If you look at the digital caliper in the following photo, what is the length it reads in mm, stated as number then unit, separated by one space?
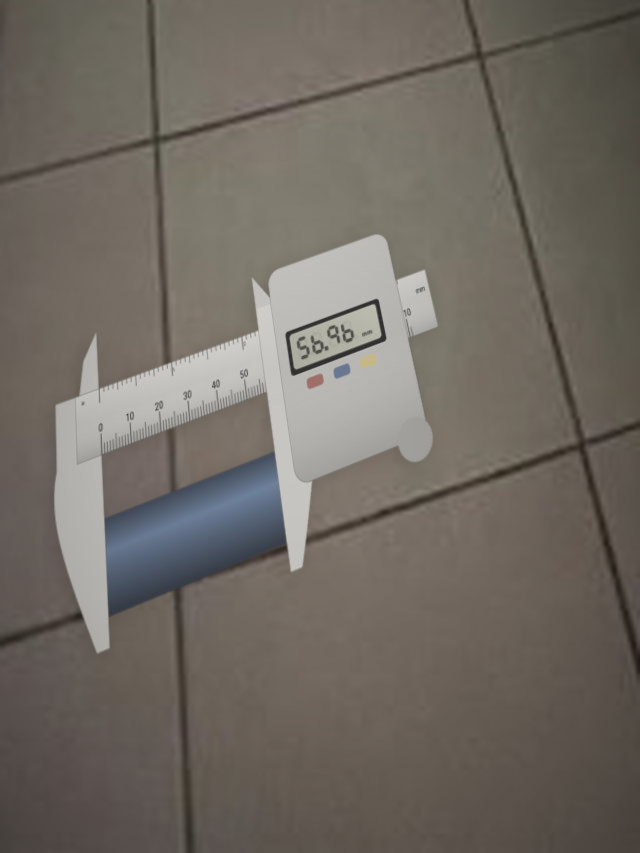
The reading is 56.96 mm
